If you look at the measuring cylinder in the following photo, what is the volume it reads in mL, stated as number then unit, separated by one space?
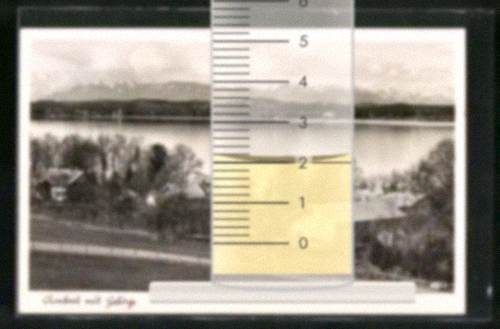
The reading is 2 mL
